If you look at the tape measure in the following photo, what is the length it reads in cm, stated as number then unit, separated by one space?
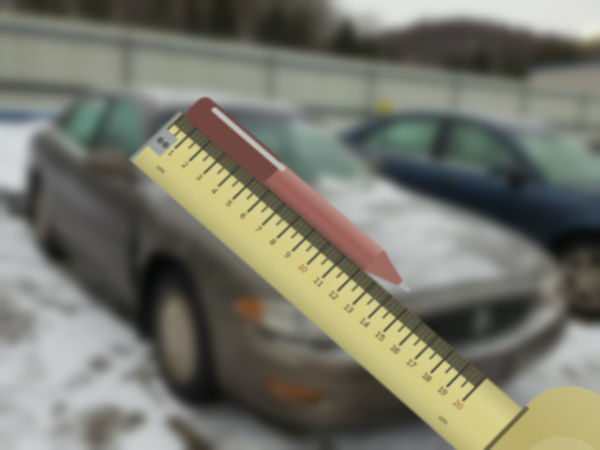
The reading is 14.5 cm
